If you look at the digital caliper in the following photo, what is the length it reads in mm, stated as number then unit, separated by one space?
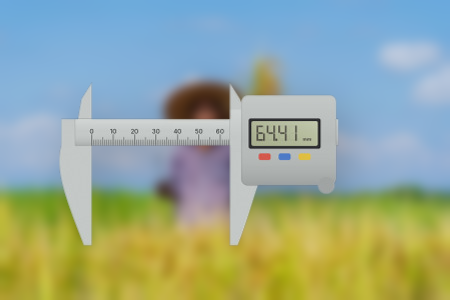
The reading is 64.41 mm
